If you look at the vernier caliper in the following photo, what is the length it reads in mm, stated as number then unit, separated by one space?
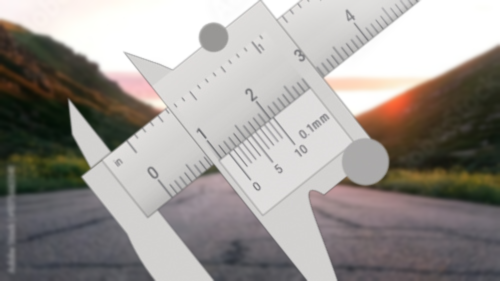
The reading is 11.5 mm
